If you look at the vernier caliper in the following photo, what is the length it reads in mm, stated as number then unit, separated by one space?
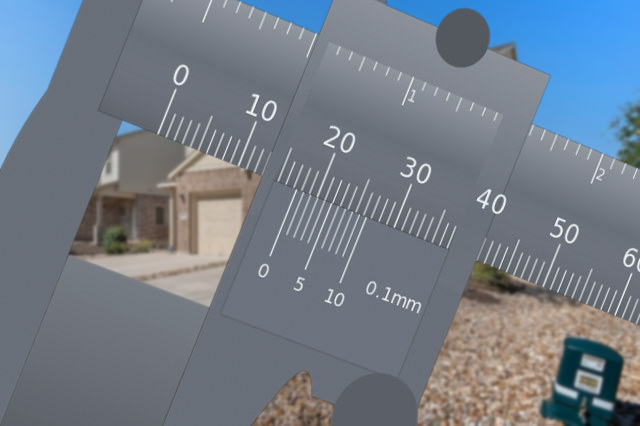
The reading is 17.4 mm
